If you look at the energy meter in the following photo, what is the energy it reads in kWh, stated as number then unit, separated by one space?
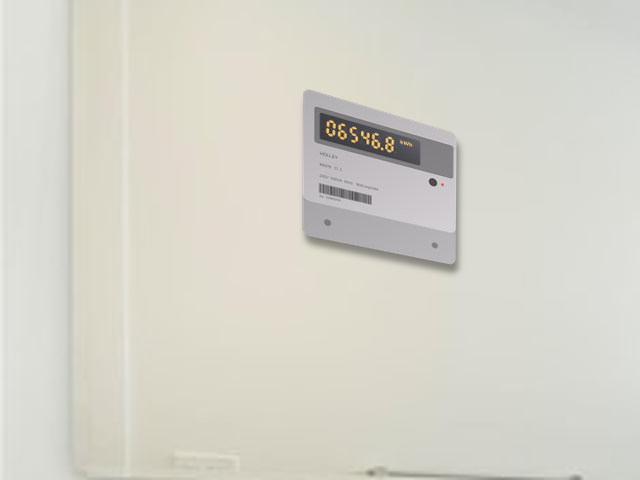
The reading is 6546.8 kWh
